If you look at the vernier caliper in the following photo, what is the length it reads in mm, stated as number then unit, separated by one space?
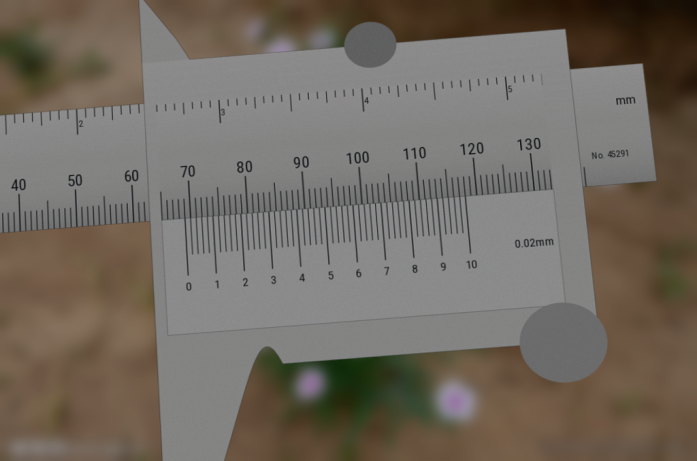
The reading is 69.0 mm
